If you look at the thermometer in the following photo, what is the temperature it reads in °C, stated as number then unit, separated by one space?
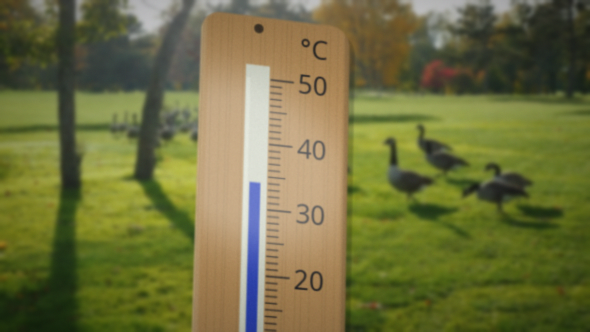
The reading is 34 °C
